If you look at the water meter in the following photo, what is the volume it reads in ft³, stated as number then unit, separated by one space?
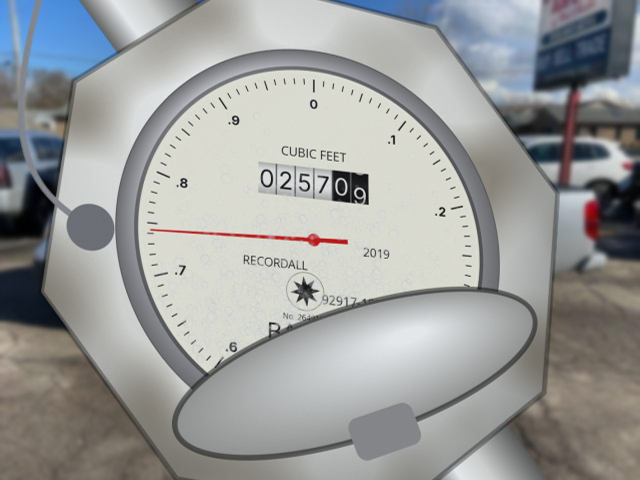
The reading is 25708.74 ft³
